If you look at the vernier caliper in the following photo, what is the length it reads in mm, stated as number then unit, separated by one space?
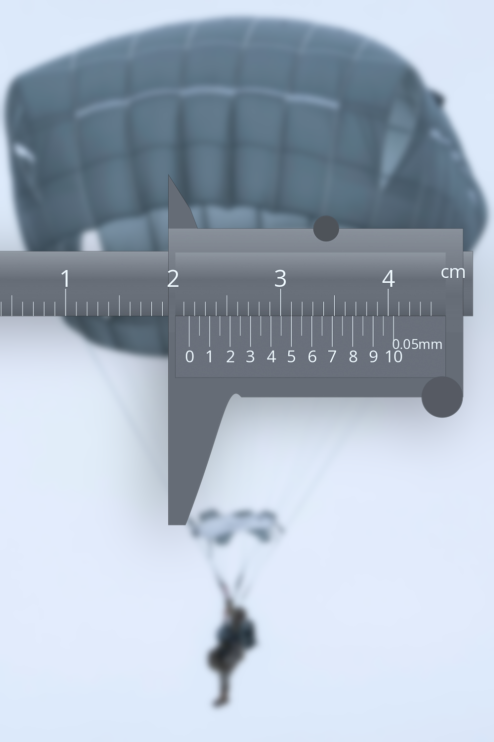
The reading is 21.5 mm
